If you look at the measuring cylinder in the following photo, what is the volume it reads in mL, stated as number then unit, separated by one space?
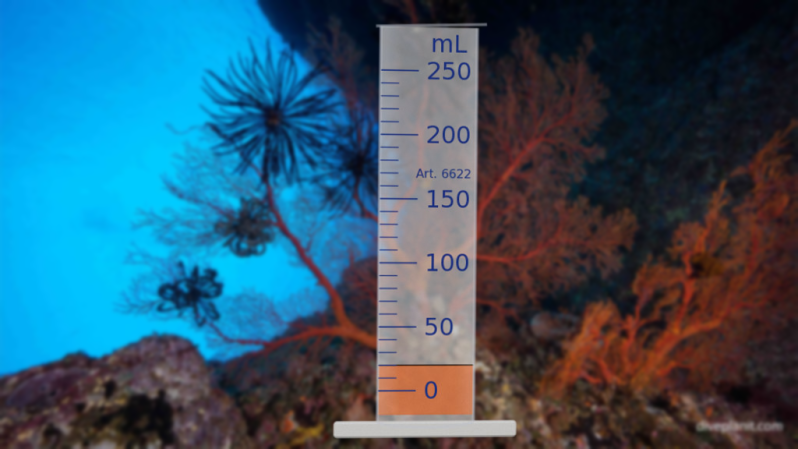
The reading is 20 mL
